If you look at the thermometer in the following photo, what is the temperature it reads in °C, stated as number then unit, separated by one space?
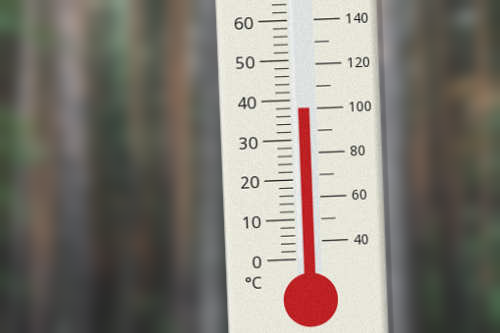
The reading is 38 °C
